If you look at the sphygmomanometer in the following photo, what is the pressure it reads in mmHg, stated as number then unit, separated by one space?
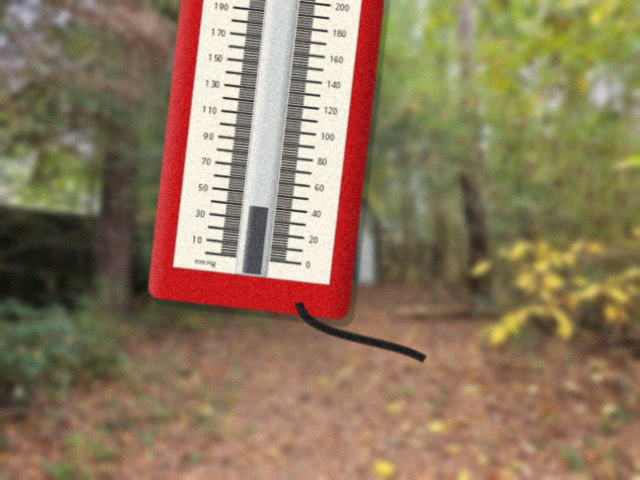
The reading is 40 mmHg
